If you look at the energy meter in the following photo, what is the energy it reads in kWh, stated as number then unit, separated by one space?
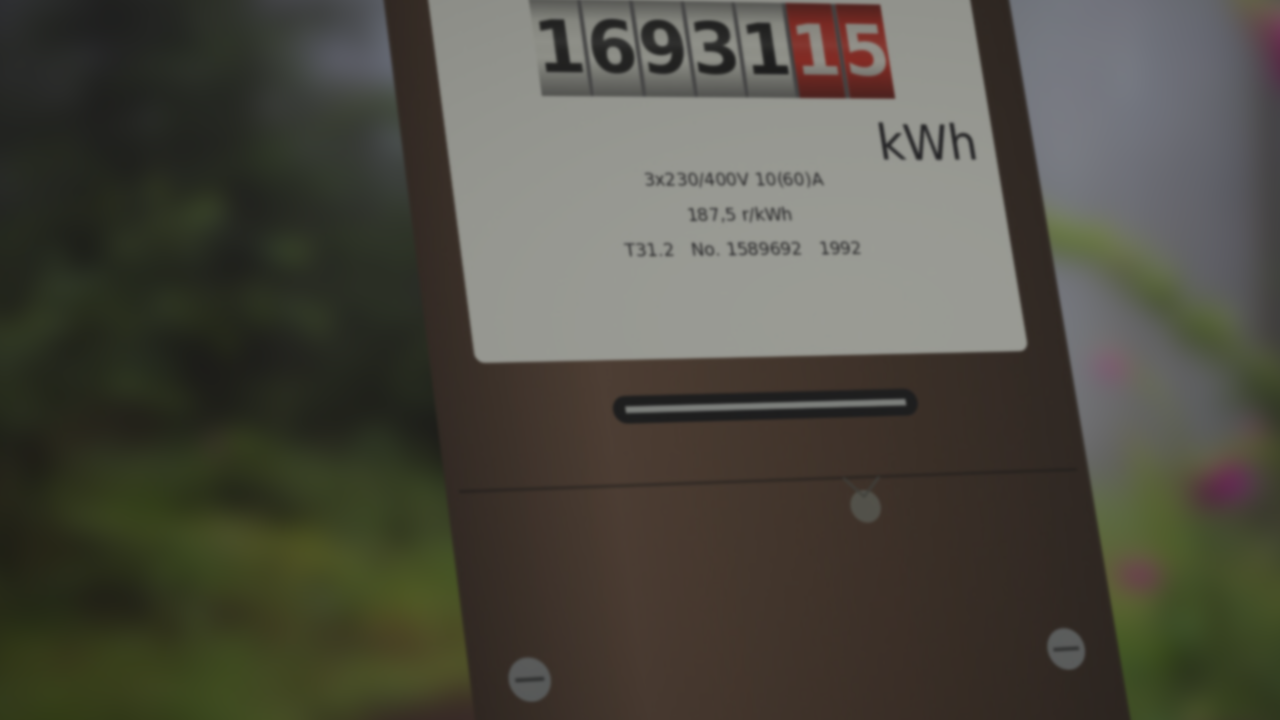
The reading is 16931.15 kWh
